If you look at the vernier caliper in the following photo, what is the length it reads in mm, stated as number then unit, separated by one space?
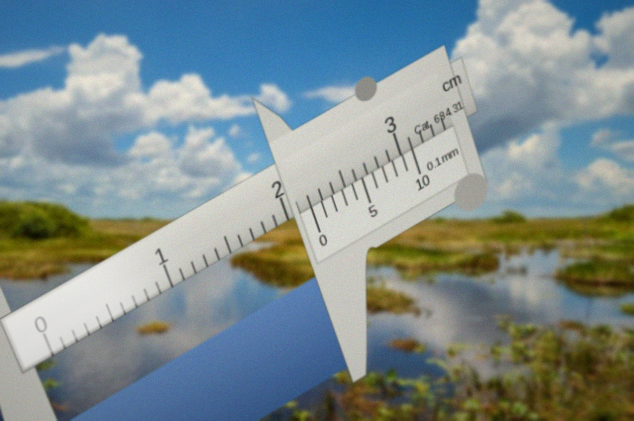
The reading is 22.0 mm
